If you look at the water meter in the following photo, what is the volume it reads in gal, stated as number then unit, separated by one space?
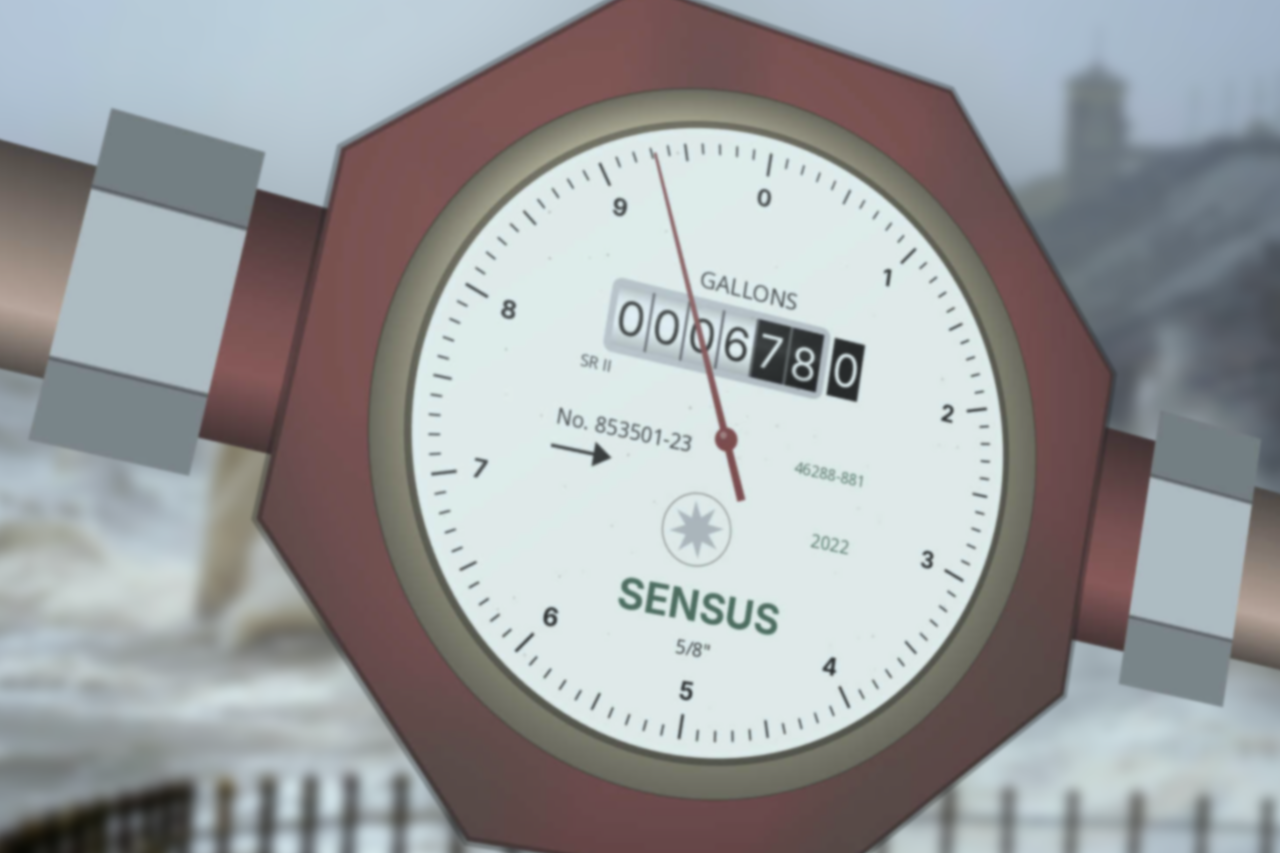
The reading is 6779.3 gal
